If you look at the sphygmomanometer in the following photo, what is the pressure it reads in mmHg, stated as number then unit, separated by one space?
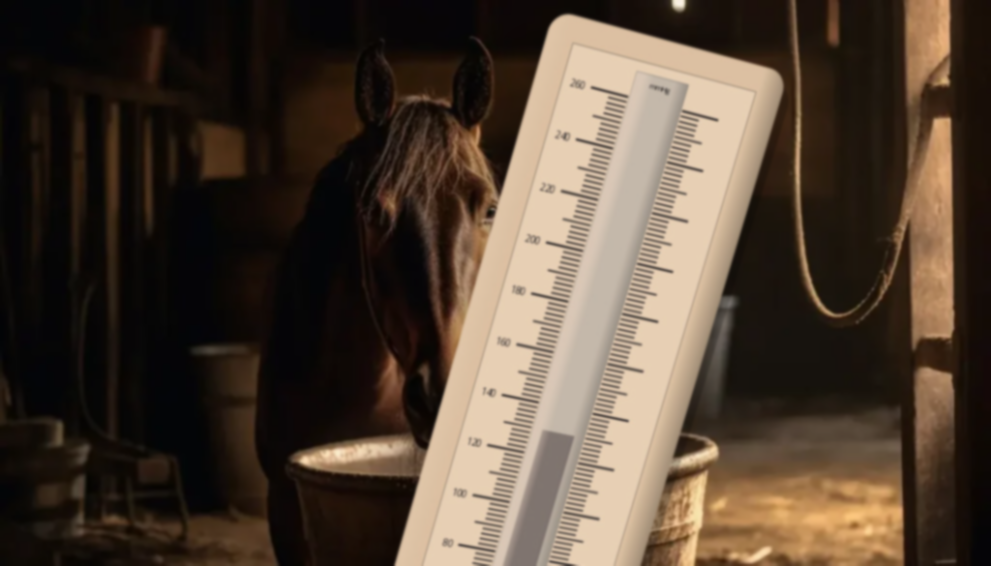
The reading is 130 mmHg
